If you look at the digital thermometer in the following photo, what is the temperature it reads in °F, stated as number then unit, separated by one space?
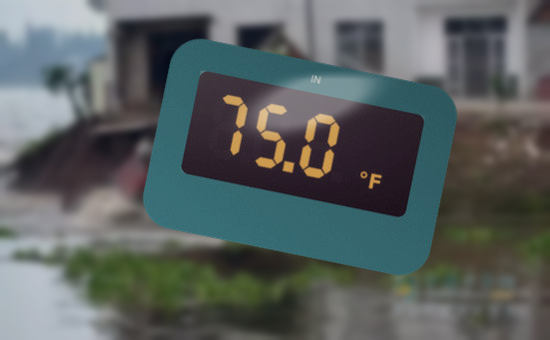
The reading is 75.0 °F
